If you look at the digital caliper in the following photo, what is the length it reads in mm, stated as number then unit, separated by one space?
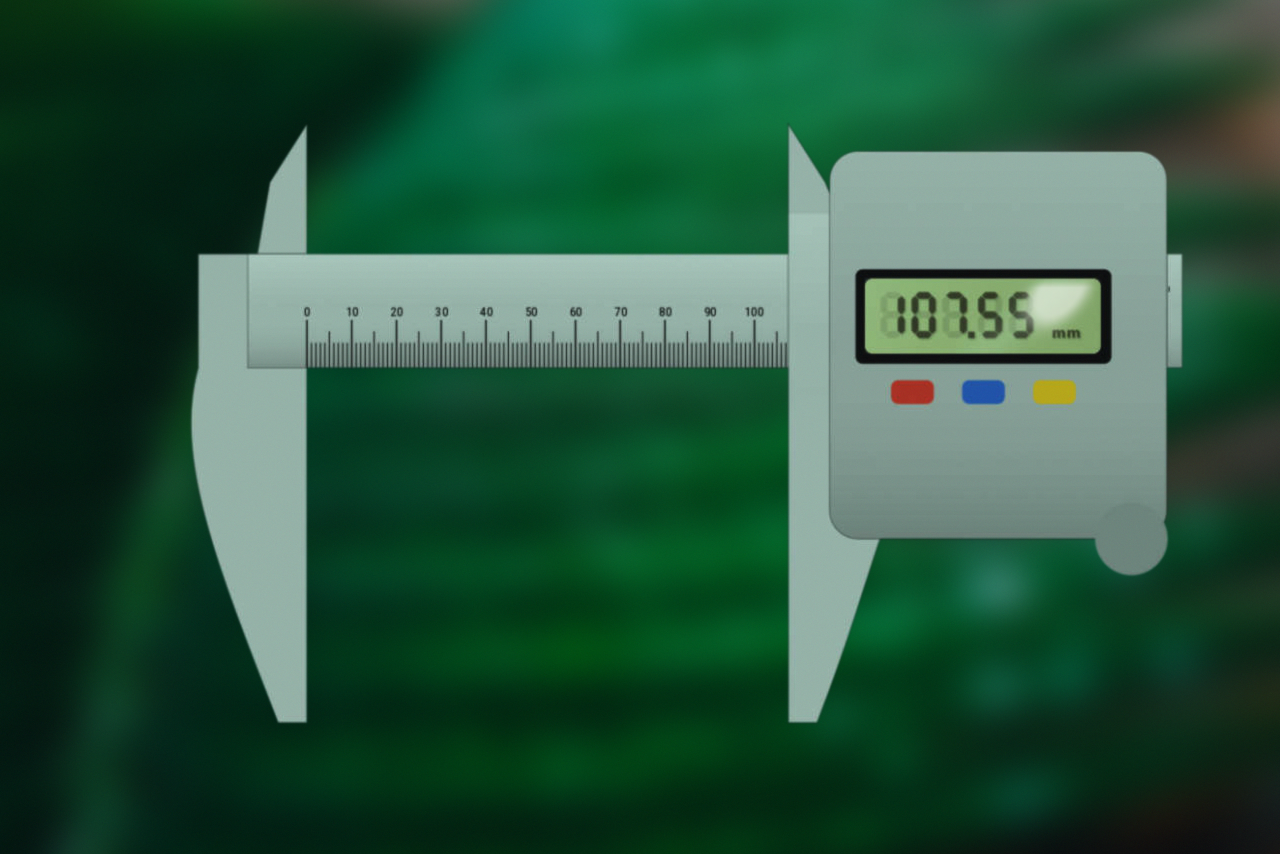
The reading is 107.55 mm
